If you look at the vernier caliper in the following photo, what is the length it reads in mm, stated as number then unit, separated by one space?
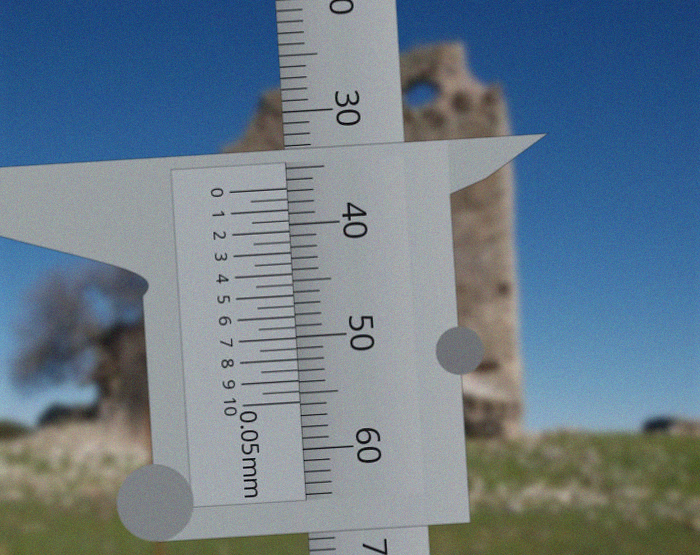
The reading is 36.8 mm
